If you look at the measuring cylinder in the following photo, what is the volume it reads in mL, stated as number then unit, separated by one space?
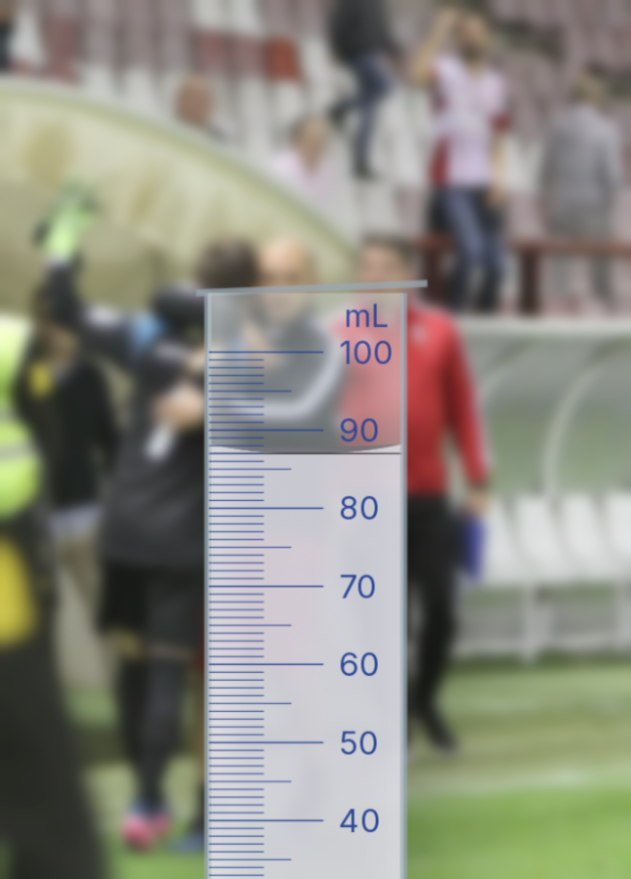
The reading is 87 mL
